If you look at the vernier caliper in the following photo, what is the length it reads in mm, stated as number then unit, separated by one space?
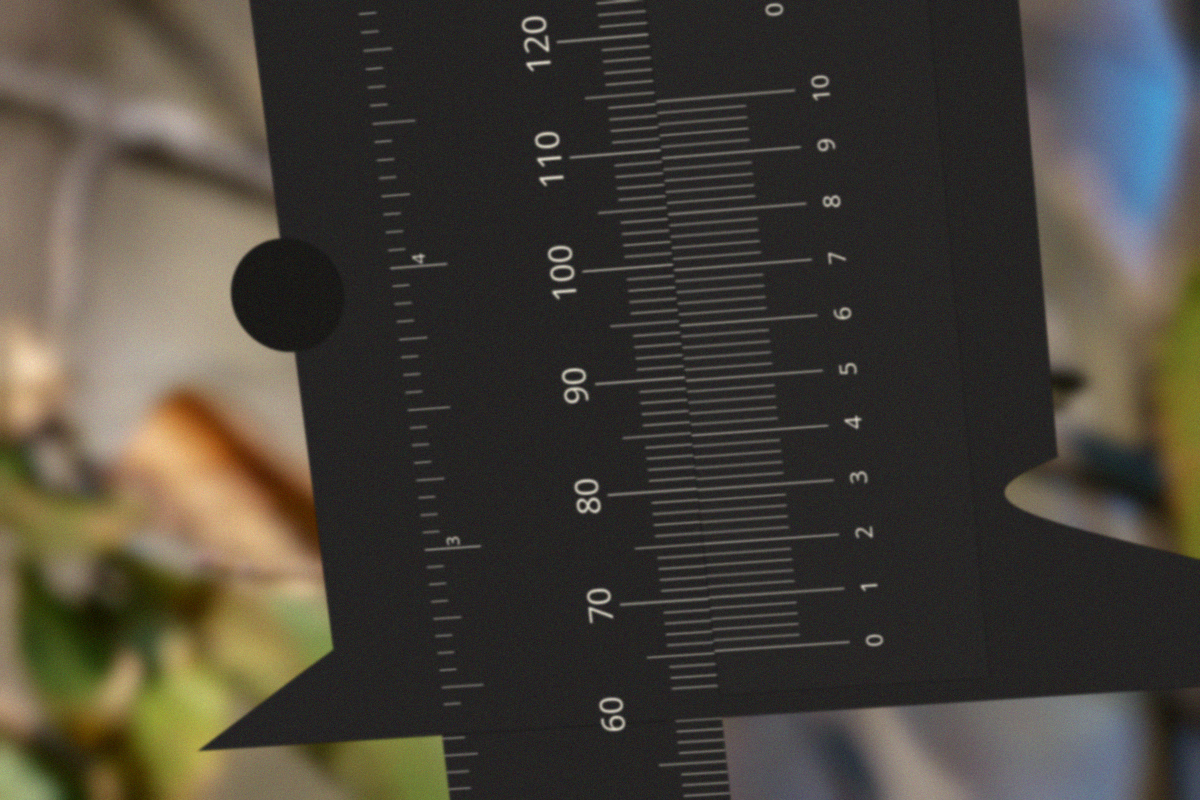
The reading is 65.2 mm
